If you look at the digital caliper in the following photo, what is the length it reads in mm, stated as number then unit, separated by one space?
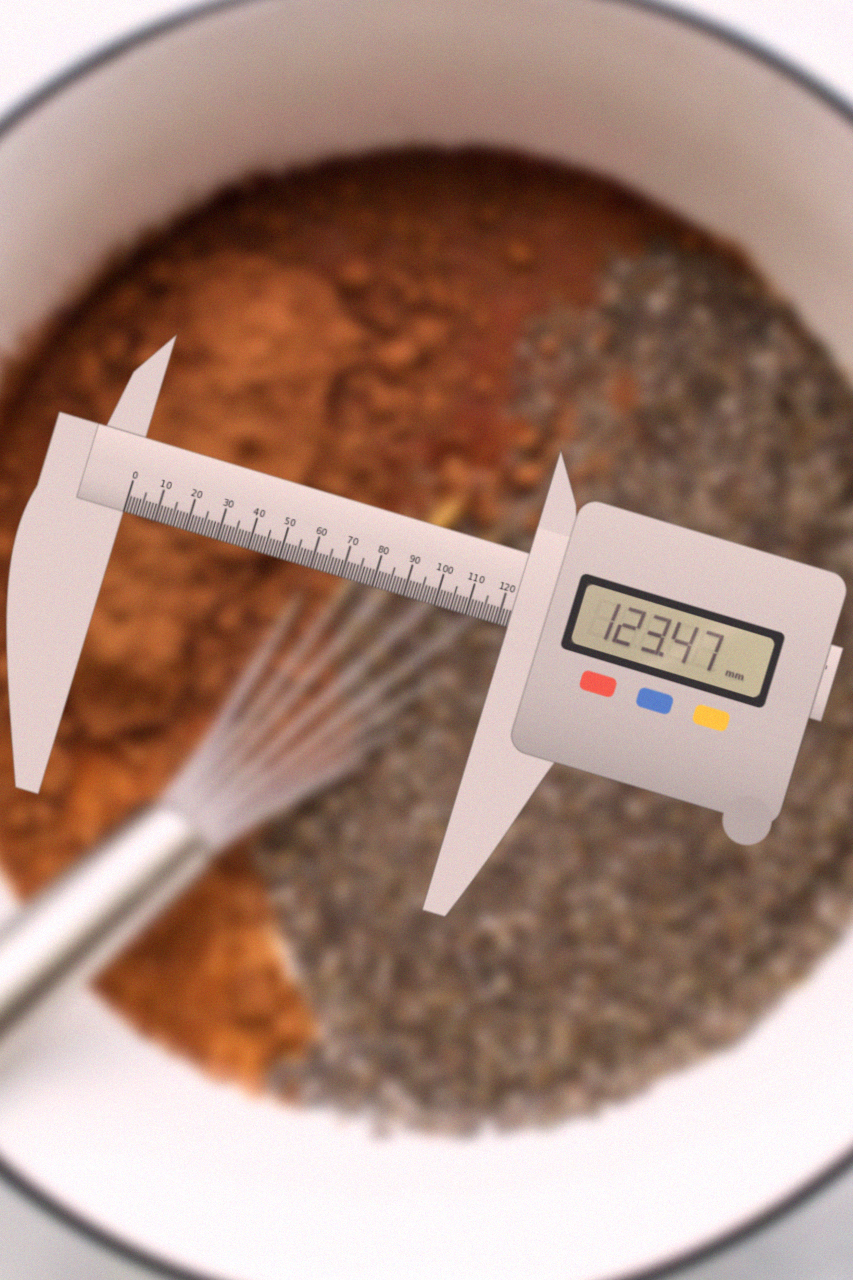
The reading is 123.47 mm
